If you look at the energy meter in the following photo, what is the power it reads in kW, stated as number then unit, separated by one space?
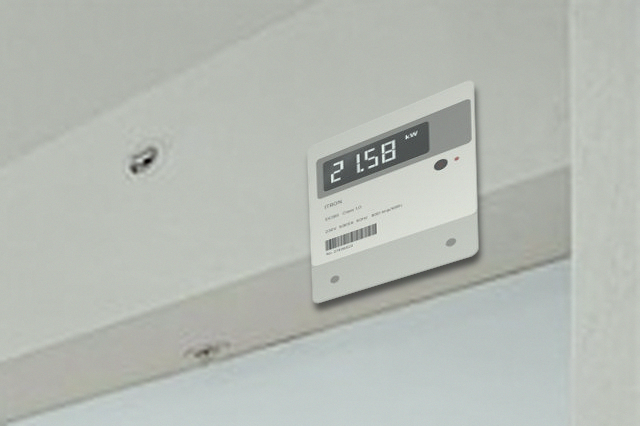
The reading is 21.58 kW
